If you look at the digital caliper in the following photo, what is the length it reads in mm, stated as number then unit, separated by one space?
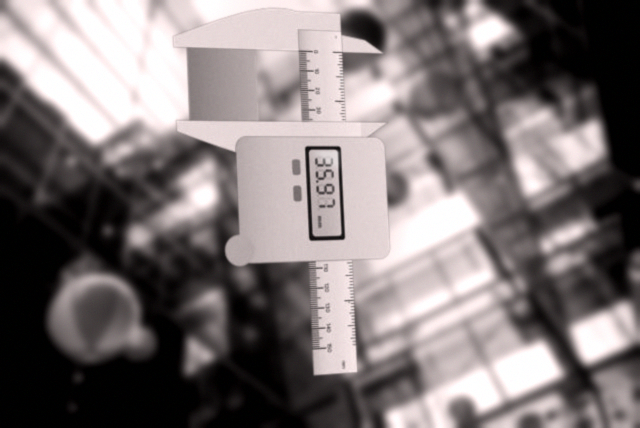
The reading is 35.97 mm
